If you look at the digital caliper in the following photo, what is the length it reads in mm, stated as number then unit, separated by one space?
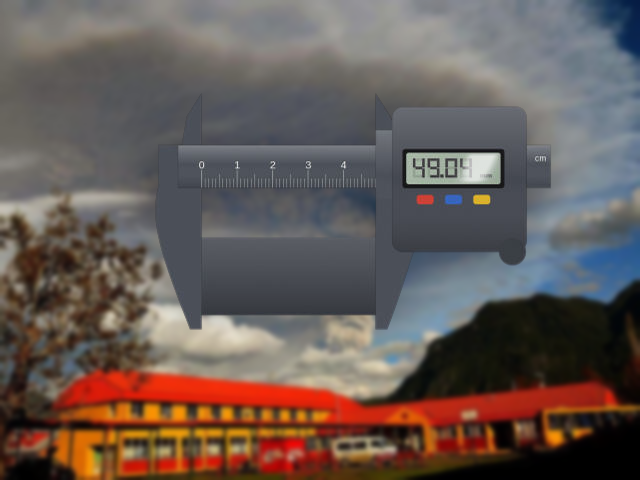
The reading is 49.04 mm
